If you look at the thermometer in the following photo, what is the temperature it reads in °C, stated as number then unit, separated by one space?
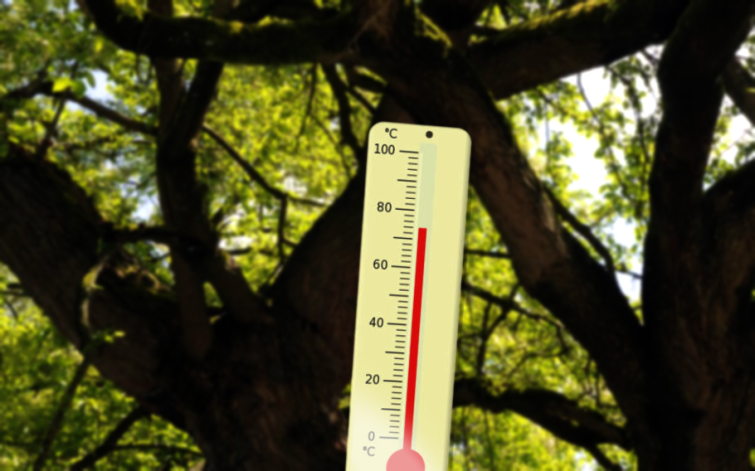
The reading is 74 °C
